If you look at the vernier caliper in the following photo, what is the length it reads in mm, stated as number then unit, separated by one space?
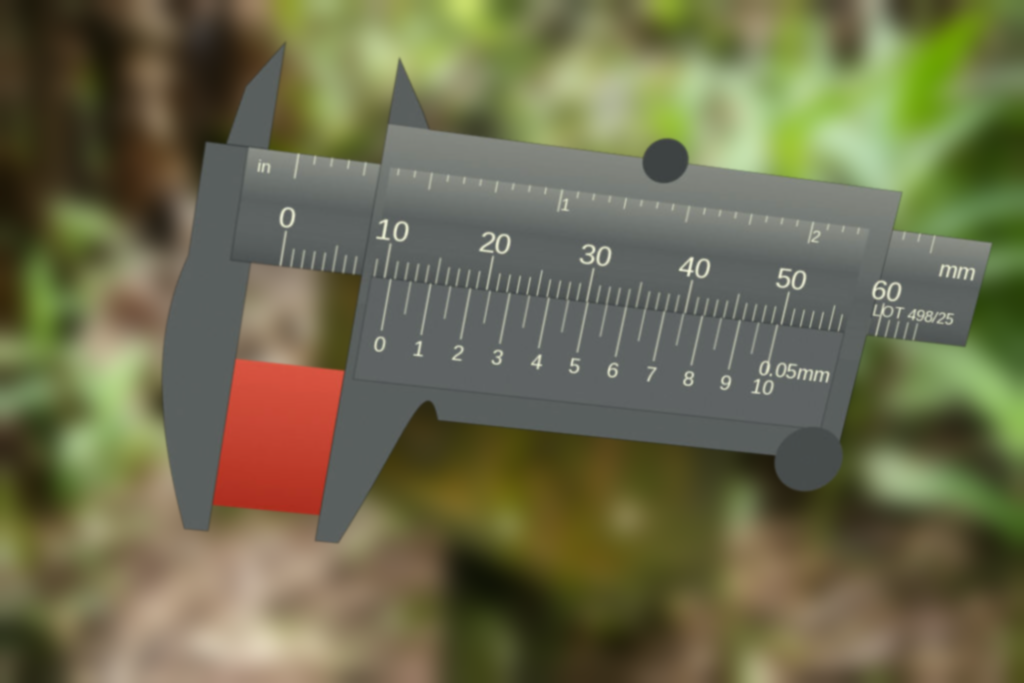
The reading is 10.6 mm
